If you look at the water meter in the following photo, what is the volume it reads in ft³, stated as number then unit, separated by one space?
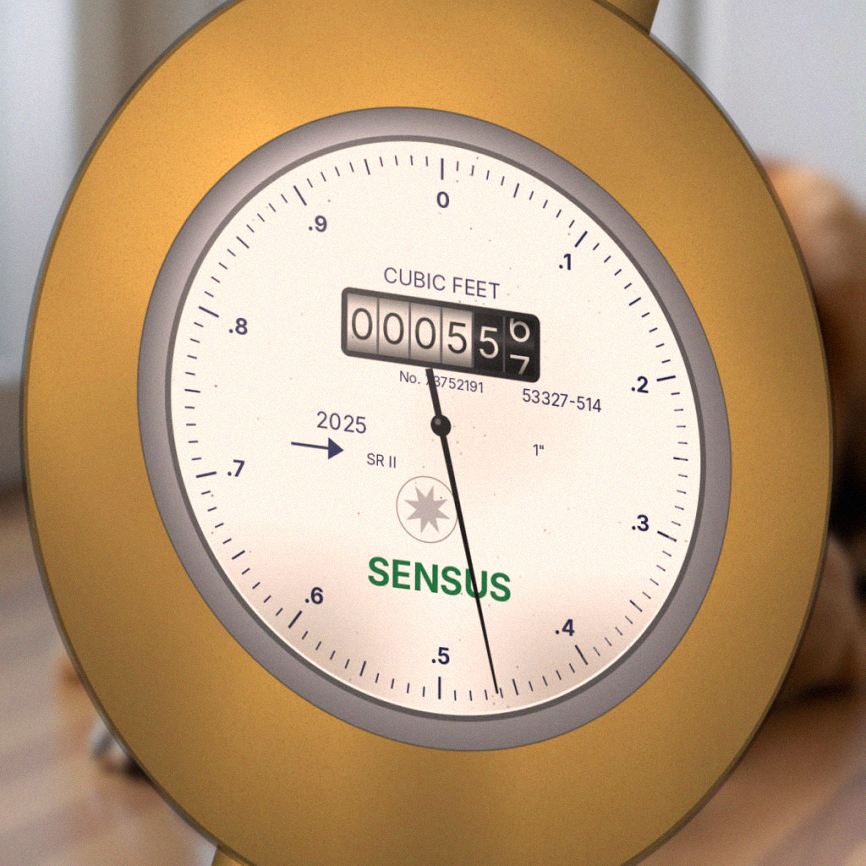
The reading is 556.46 ft³
